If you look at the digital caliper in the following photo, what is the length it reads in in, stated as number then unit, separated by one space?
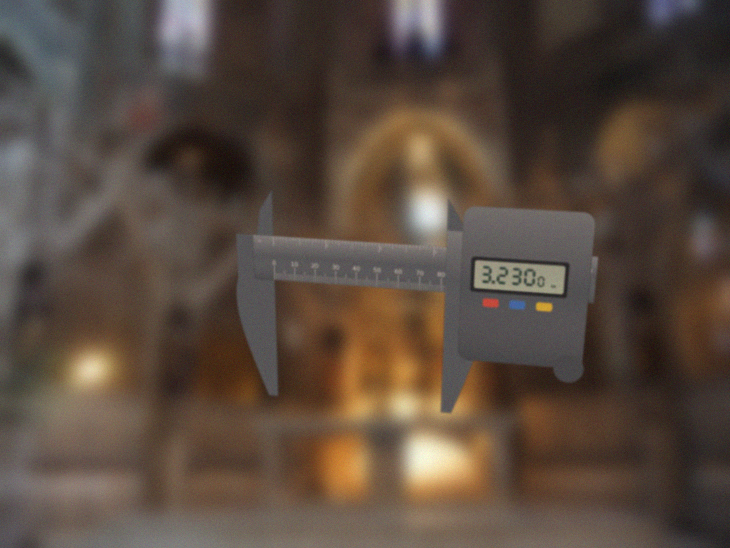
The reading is 3.2300 in
